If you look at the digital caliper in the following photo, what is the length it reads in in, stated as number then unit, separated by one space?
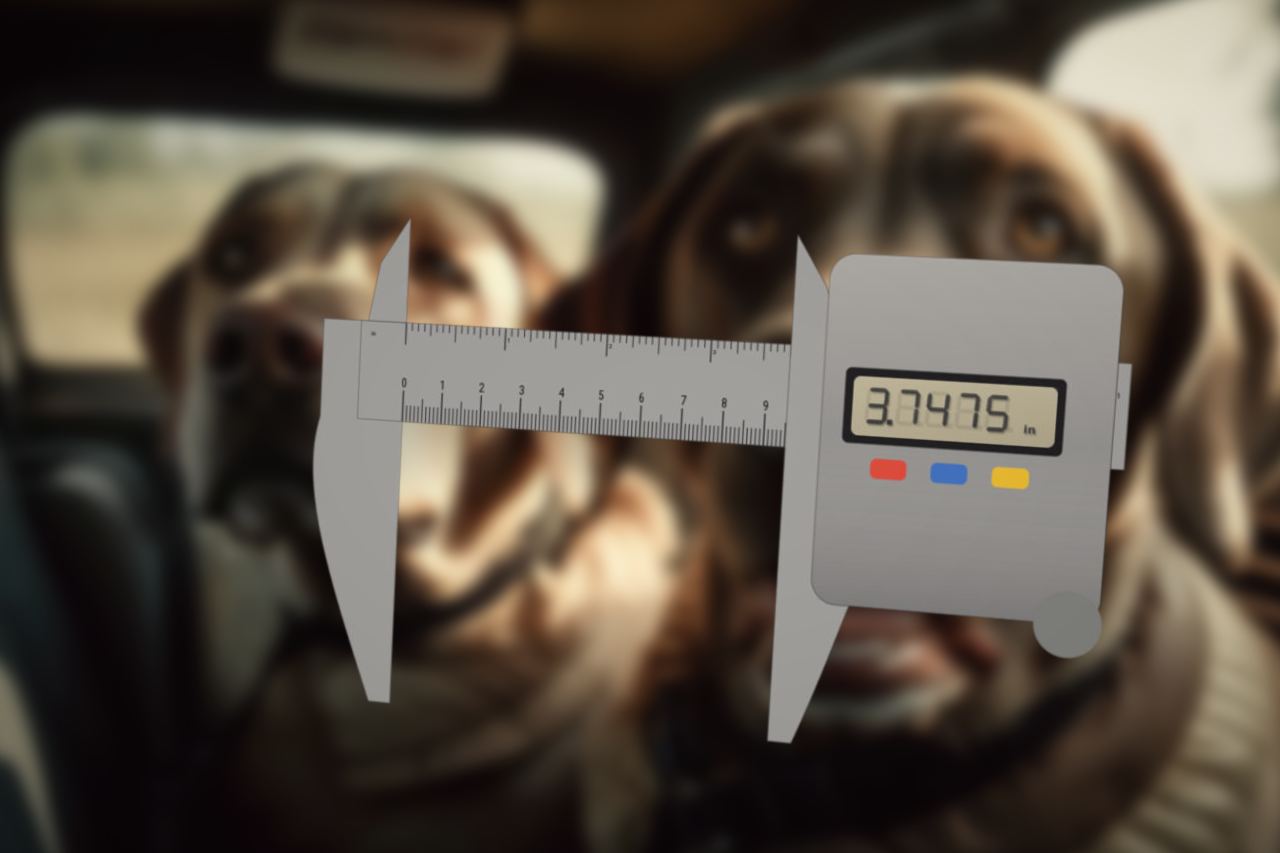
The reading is 3.7475 in
